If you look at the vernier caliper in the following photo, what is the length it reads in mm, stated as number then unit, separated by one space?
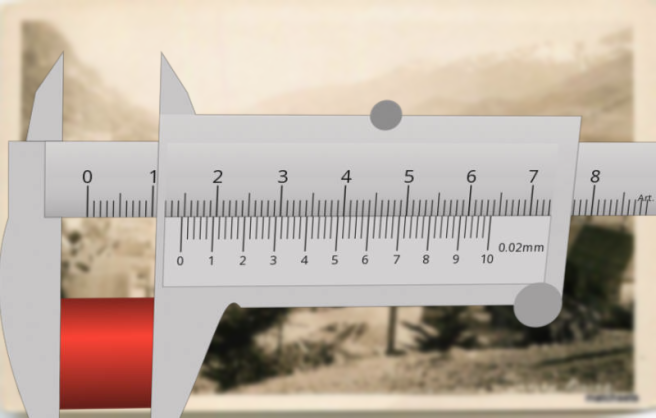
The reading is 14.6 mm
